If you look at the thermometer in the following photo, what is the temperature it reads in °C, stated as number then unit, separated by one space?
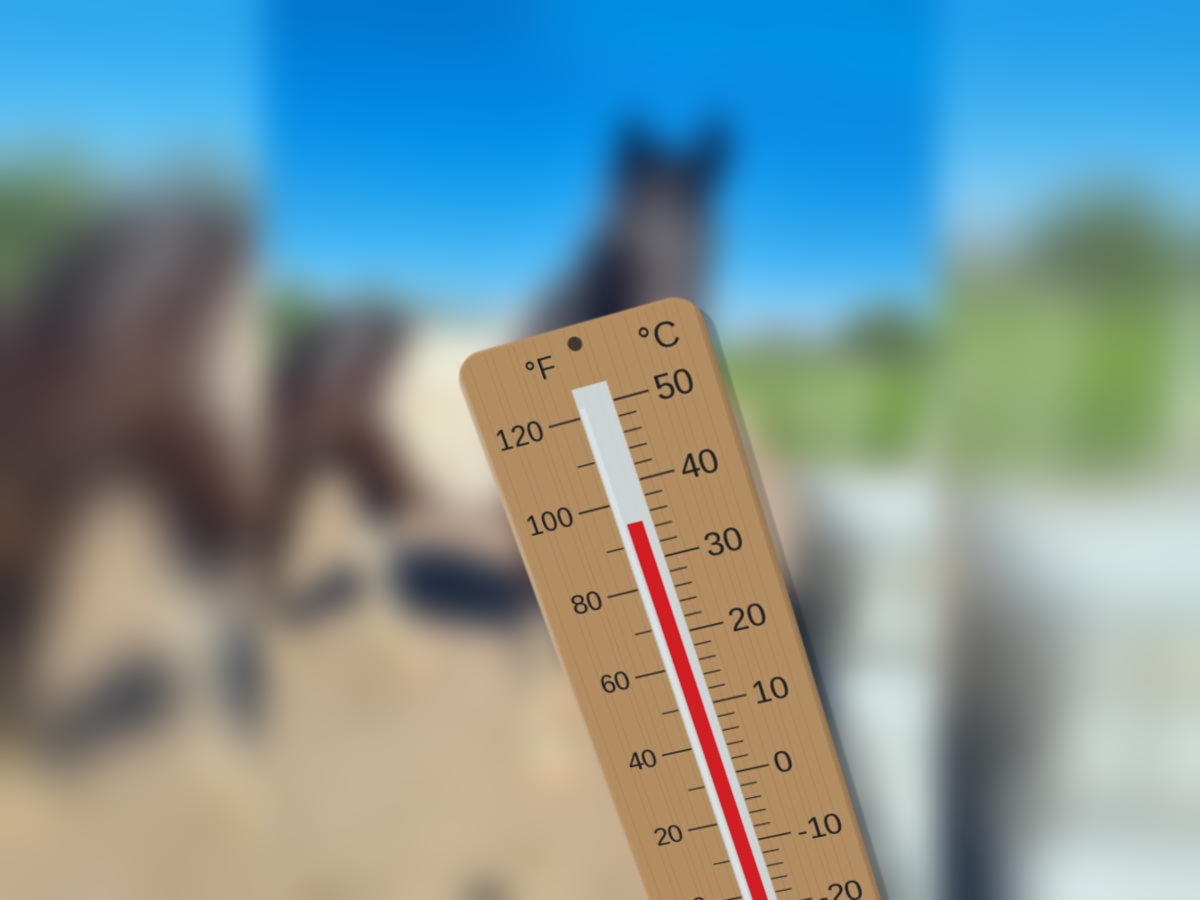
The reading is 35 °C
